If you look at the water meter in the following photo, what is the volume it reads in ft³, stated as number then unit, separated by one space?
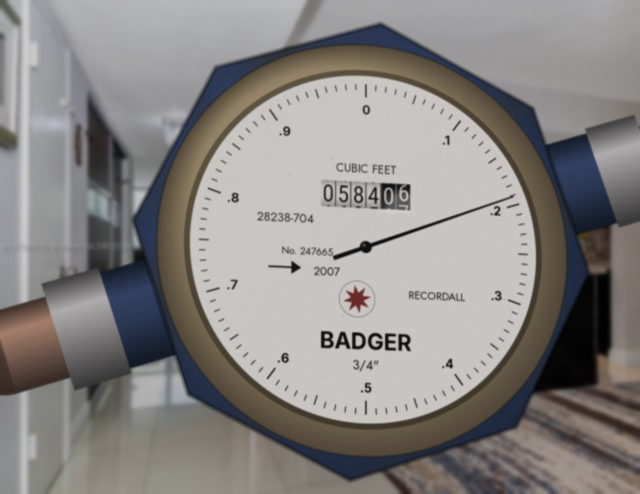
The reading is 58406.19 ft³
